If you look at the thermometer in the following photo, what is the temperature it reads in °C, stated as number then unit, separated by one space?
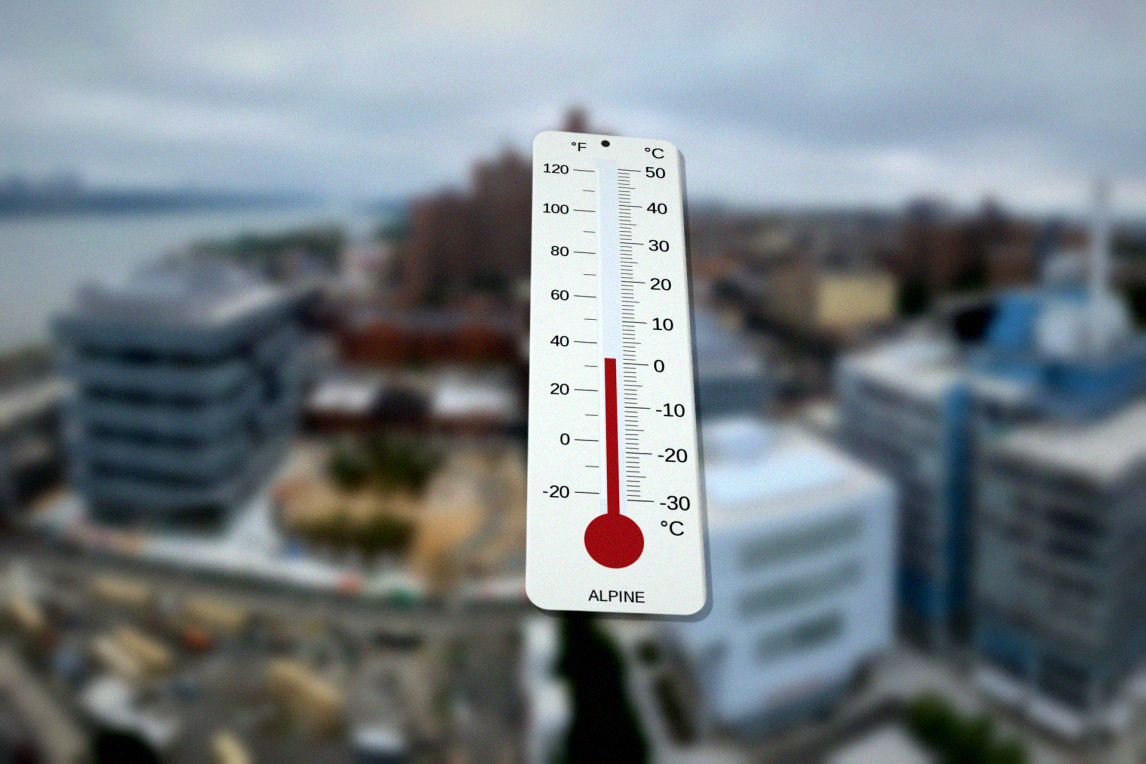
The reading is 1 °C
